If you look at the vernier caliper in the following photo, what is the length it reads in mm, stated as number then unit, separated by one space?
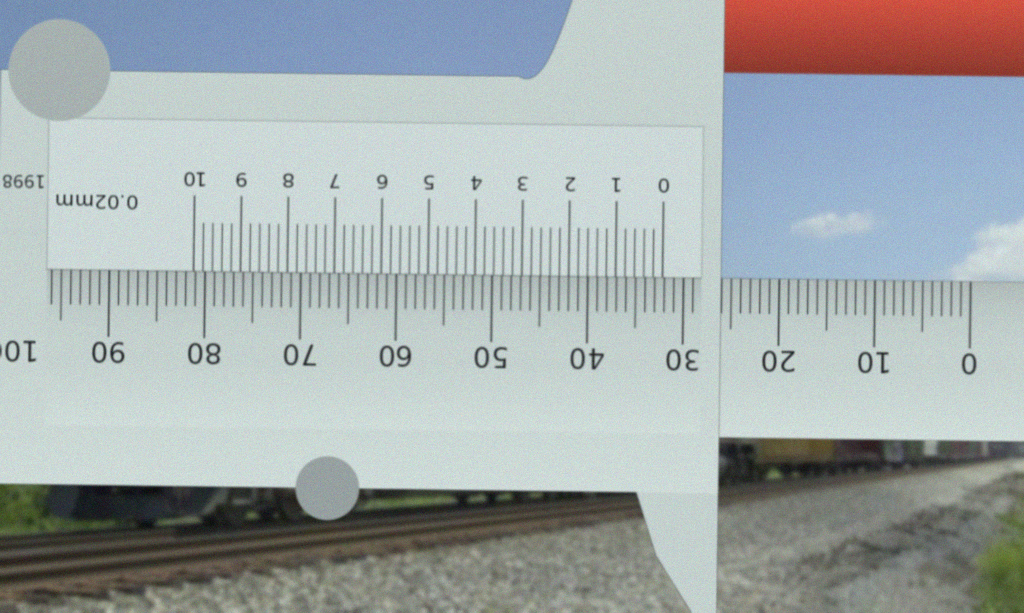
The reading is 32.2 mm
